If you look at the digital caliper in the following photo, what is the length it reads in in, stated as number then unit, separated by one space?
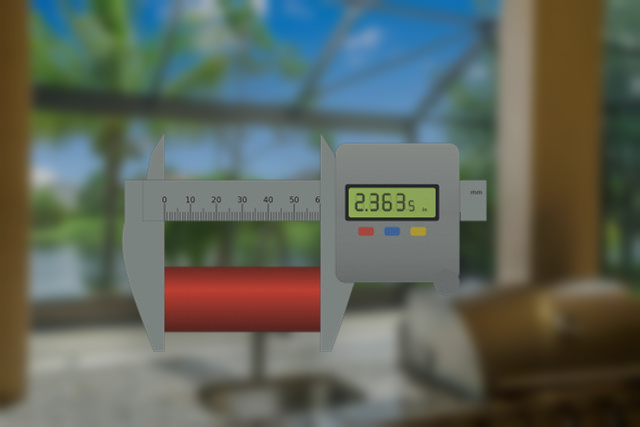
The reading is 2.3635 in
